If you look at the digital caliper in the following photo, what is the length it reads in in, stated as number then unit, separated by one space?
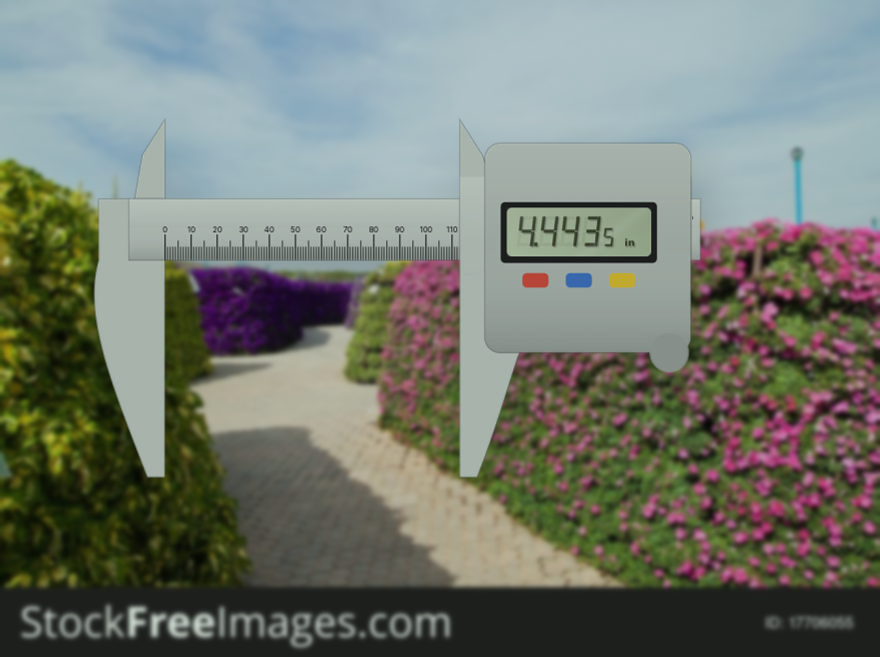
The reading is 4.4435 in
